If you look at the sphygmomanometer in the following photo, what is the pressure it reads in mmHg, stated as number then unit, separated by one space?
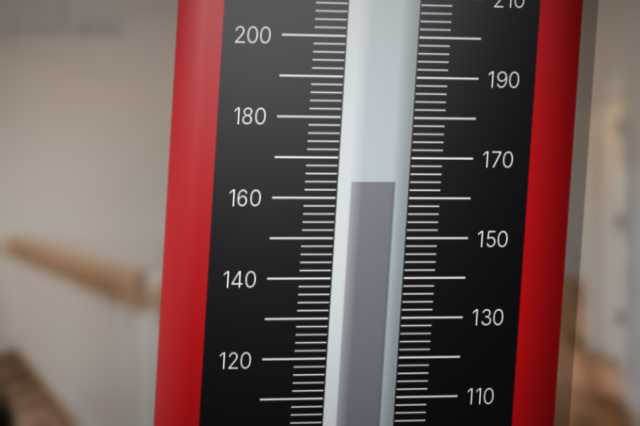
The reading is 164 mmHg
